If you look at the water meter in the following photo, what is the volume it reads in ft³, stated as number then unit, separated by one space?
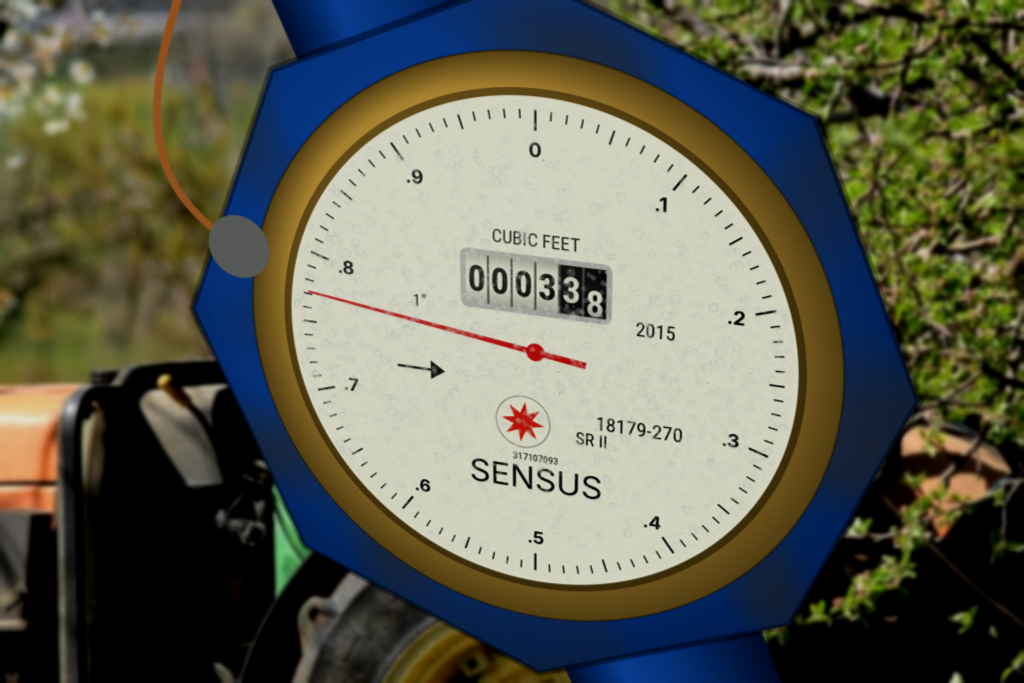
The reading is 337.77 ft³
